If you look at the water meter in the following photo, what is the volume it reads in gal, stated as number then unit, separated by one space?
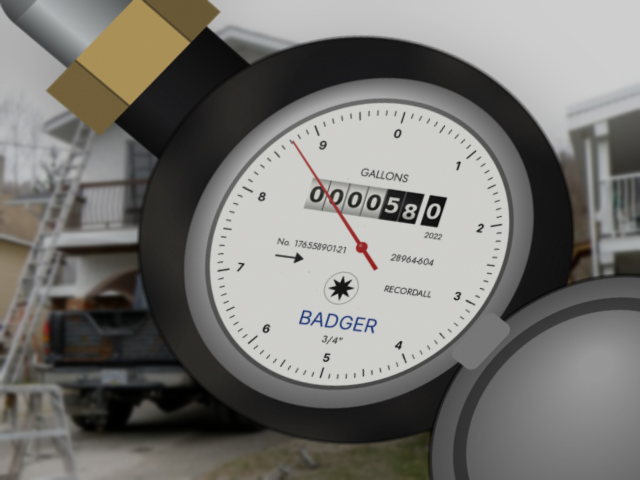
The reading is 578.7 gal
